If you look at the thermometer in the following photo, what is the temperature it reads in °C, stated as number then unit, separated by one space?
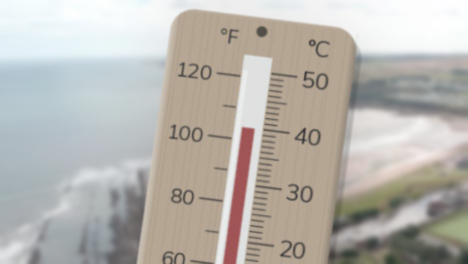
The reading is 40 °C
